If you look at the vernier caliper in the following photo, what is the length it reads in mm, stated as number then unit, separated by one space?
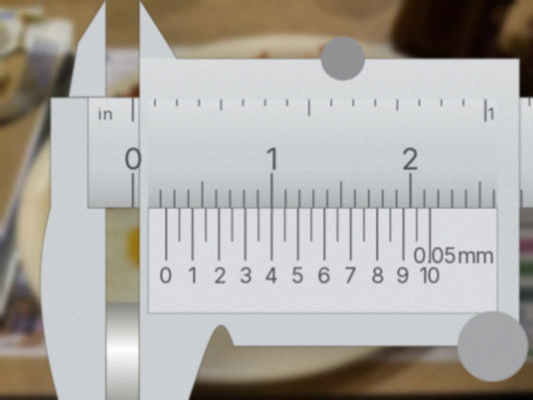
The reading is 2.4 mm
